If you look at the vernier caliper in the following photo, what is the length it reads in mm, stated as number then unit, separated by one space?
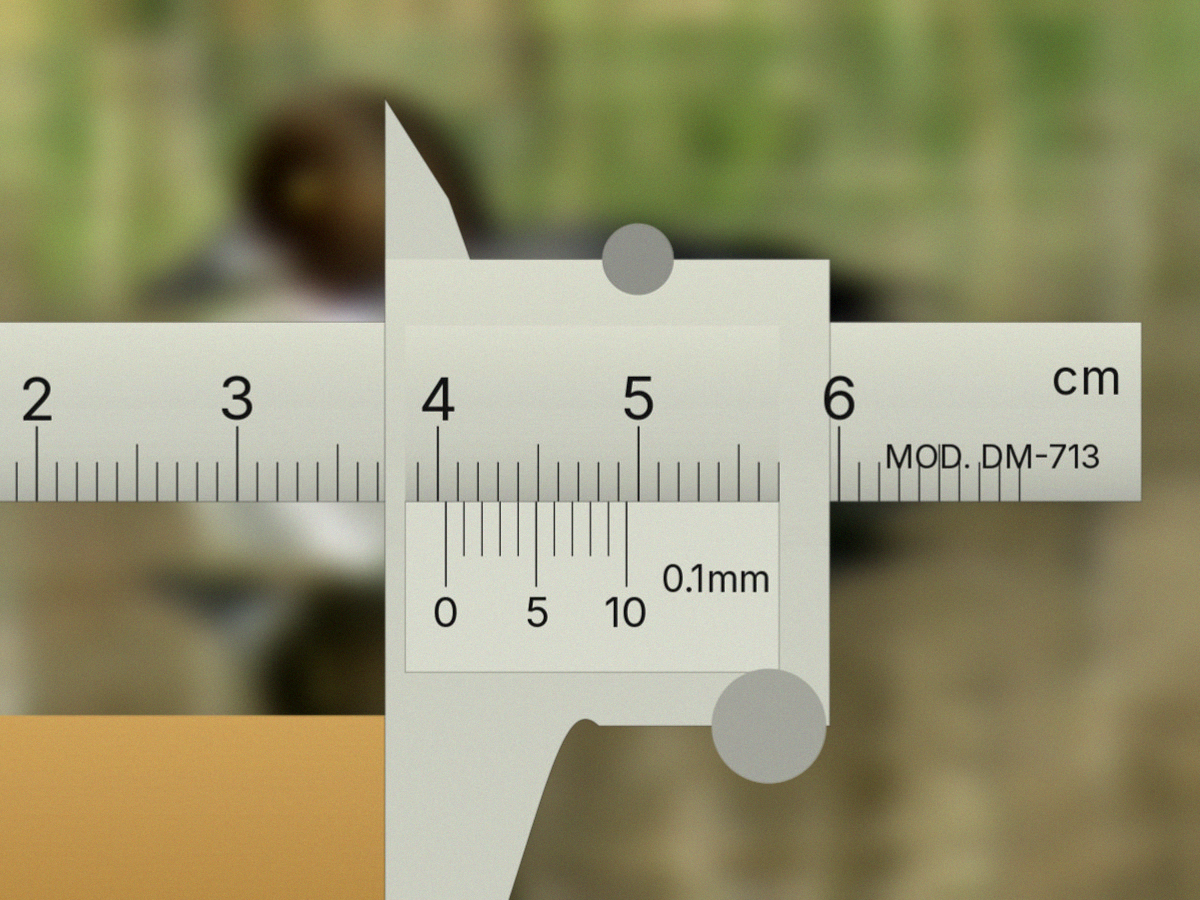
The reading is 40.4 mm
